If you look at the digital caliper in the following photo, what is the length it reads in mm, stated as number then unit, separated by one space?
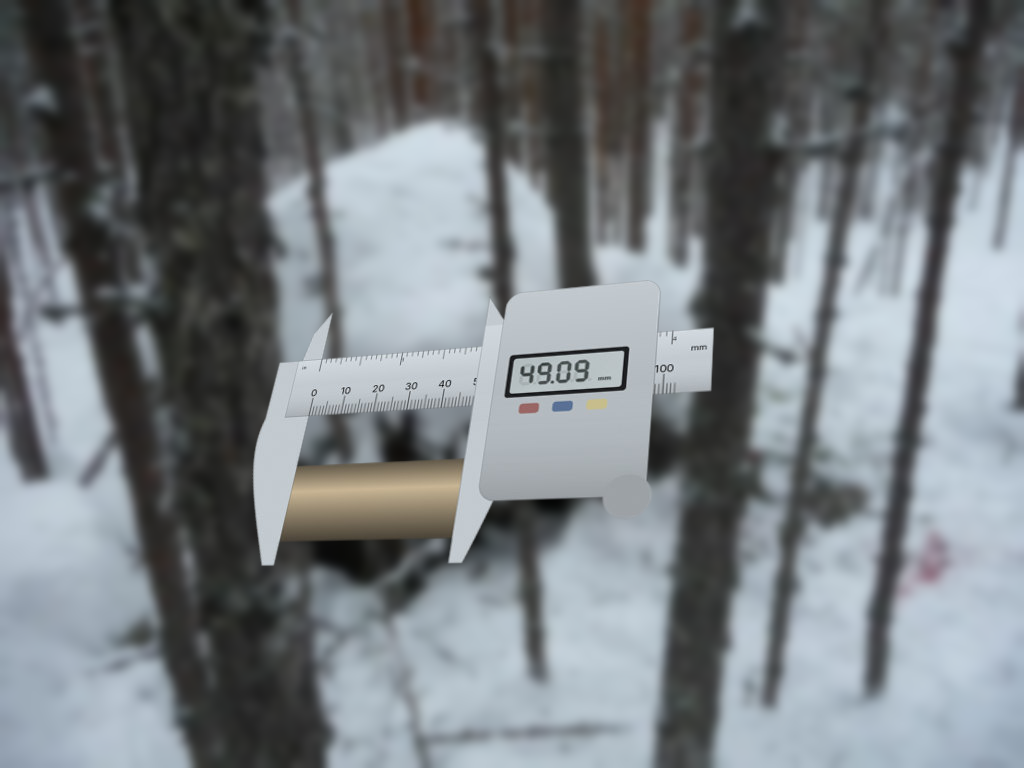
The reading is 49.09 mm
